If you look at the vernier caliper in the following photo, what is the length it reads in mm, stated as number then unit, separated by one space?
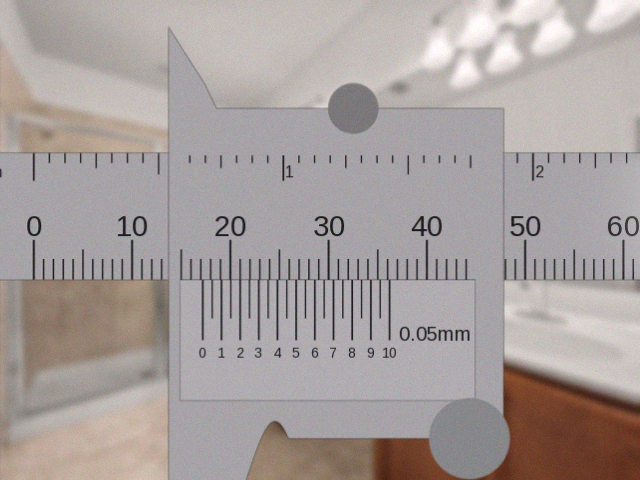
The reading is 17.2 mm
